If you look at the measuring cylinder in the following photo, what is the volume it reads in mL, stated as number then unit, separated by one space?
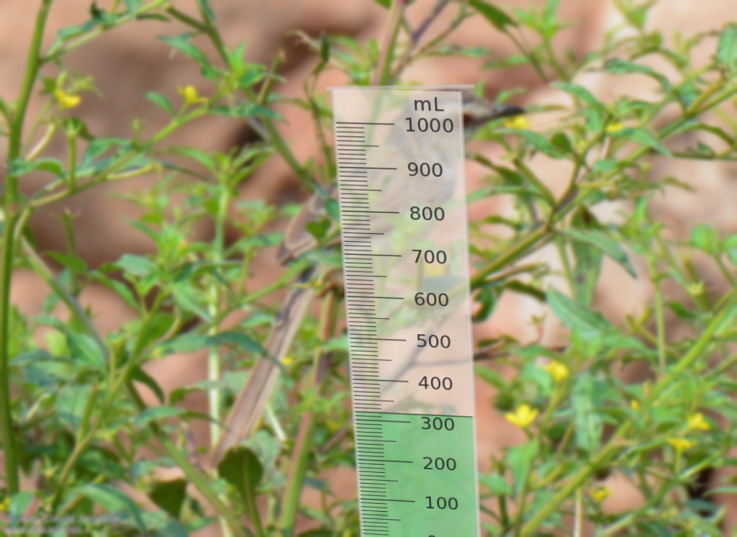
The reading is 320 mL
